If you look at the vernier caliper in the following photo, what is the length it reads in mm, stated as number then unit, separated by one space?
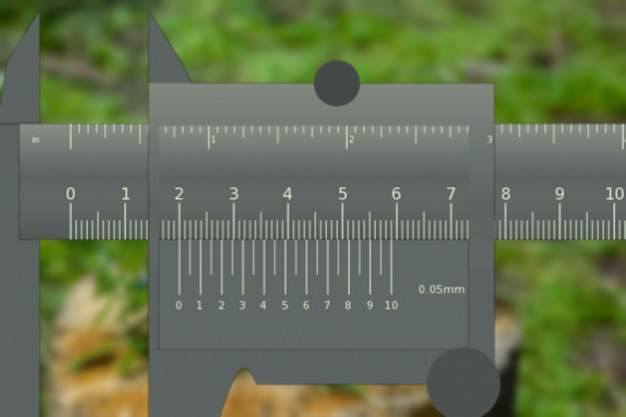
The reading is 20.0 mm
